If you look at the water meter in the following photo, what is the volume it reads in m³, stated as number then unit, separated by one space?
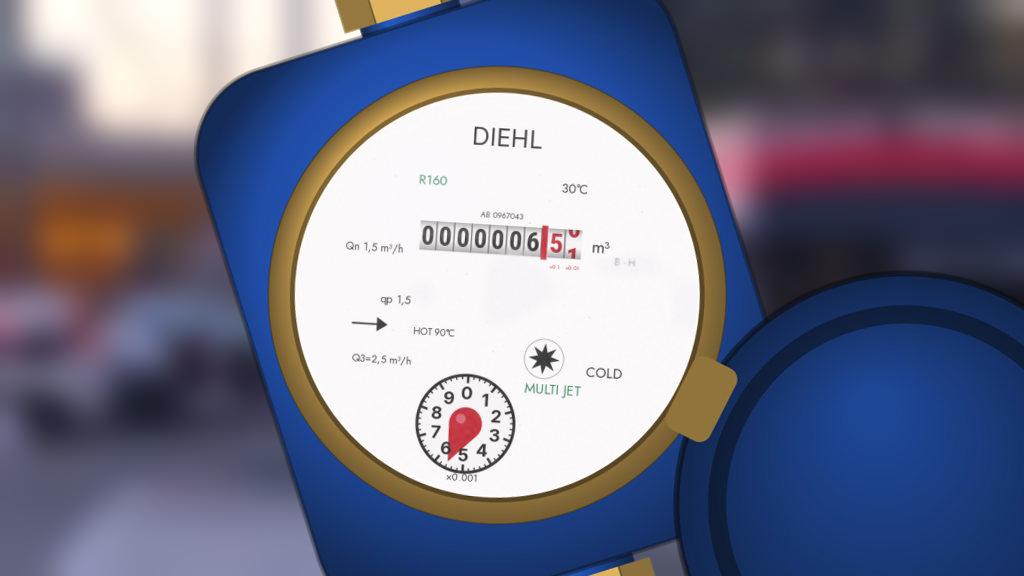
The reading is 6.505 m³
